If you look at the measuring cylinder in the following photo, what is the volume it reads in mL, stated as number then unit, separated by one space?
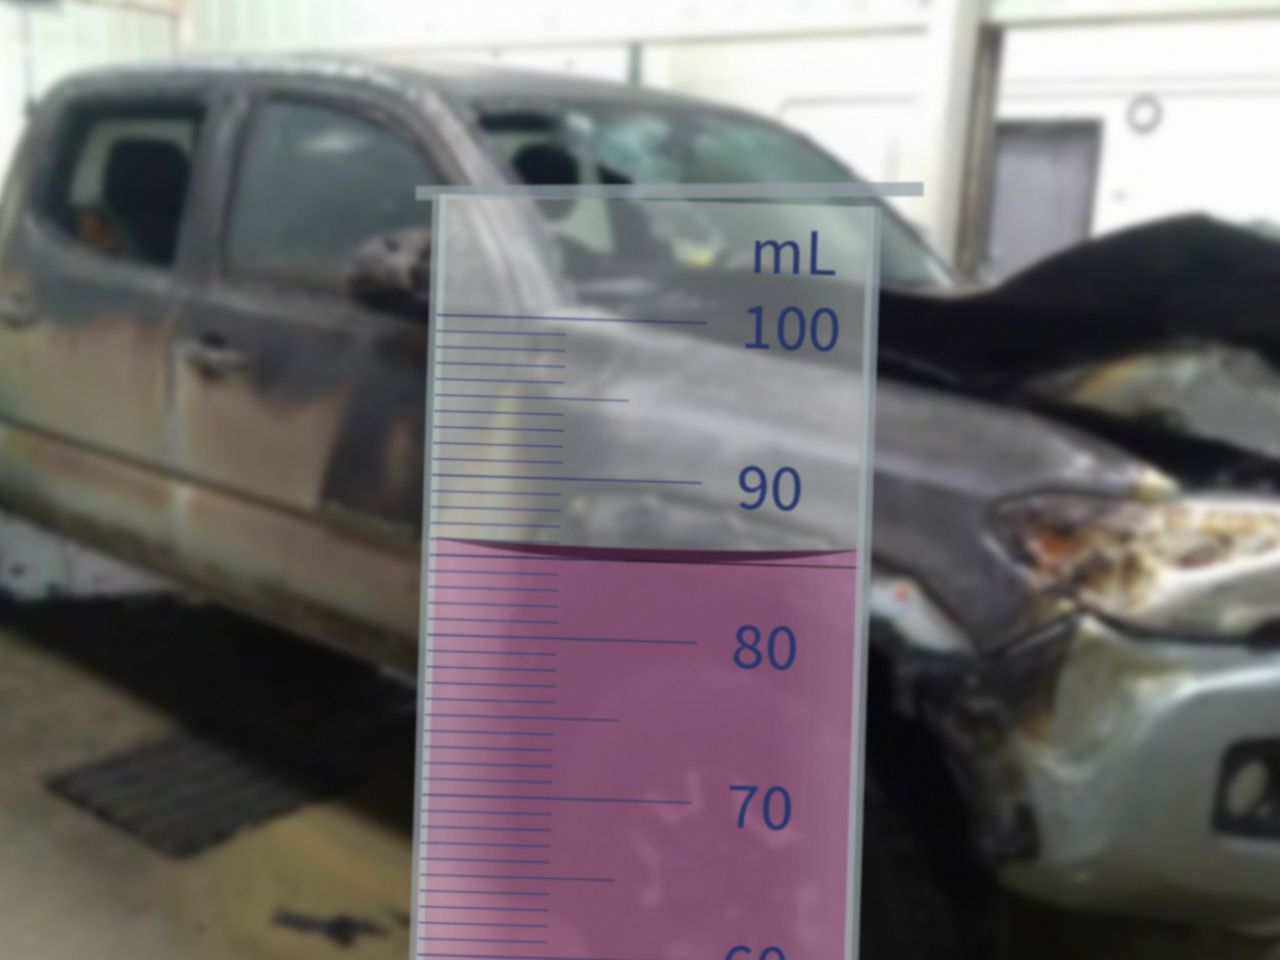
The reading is 85 mL
